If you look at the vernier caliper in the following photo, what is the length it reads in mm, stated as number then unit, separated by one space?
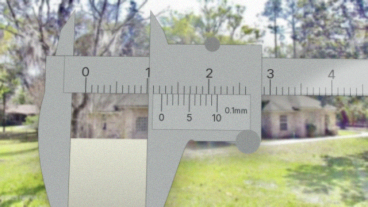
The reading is 12.4 mm
